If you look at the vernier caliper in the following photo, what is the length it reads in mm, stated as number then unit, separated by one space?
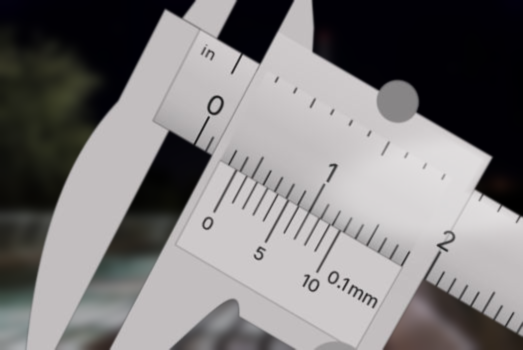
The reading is 3.7 mm
